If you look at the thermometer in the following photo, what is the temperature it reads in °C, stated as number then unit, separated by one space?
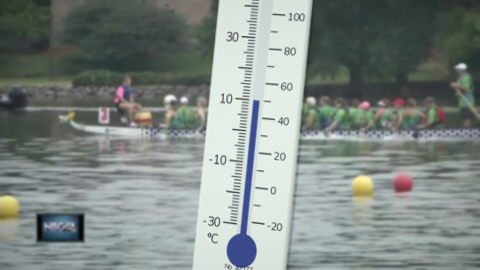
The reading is 10 °C
